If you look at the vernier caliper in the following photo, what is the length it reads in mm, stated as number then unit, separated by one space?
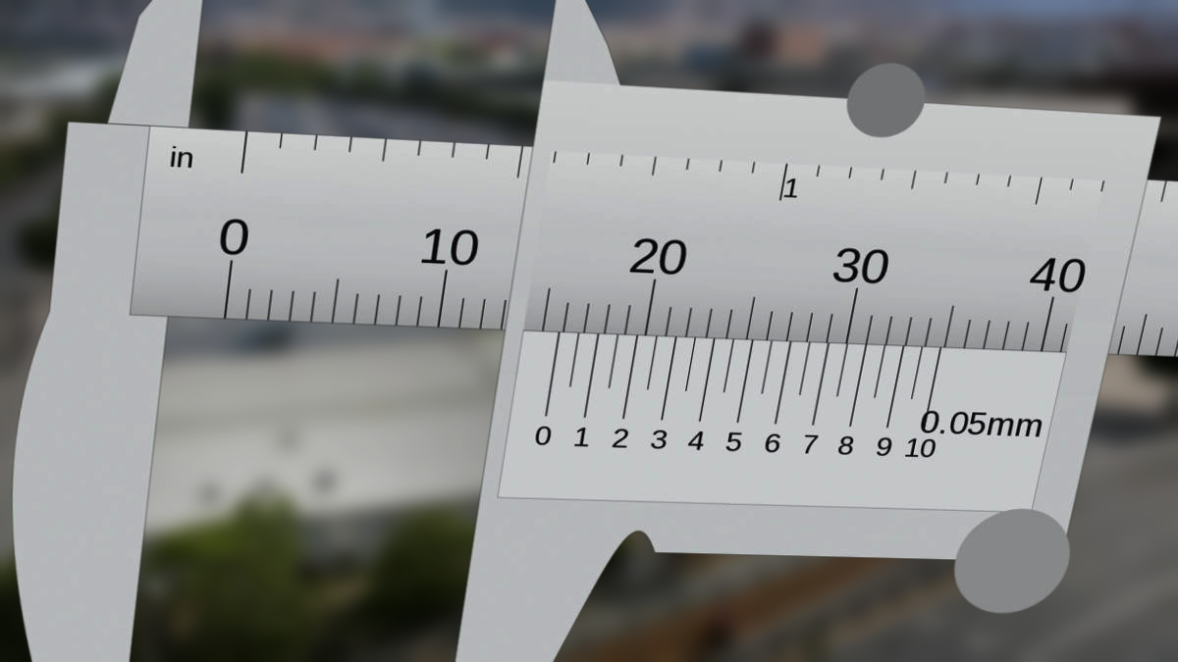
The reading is 15.8 mm
